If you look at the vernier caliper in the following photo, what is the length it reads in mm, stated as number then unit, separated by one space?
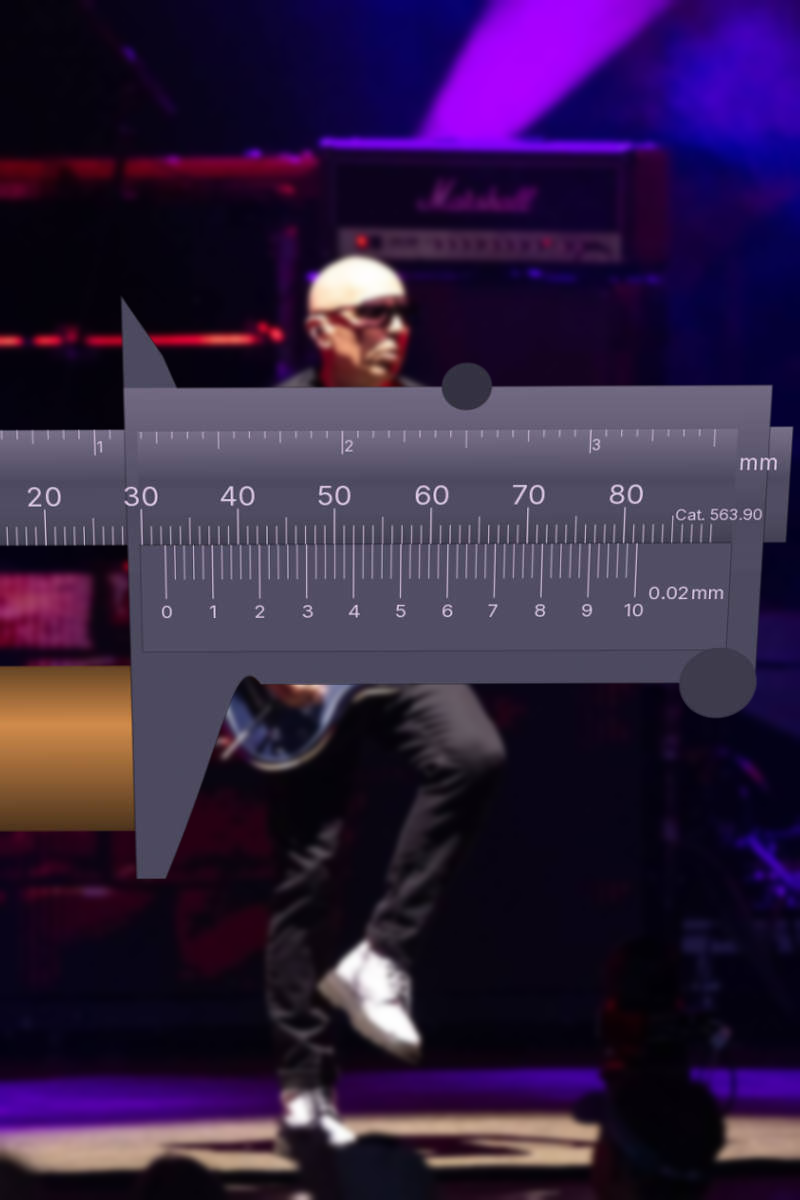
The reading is 32.4 mm
